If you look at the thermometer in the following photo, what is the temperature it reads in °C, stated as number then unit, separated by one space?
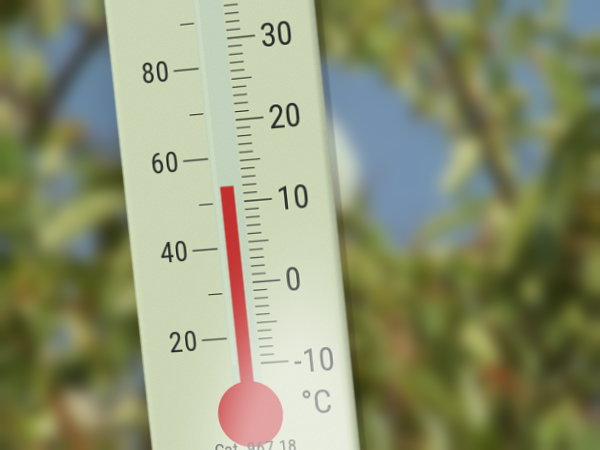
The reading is 12 °C
